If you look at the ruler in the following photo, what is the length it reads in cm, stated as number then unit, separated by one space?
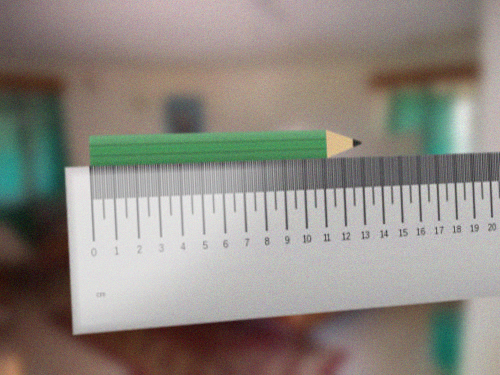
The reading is 13 cm
